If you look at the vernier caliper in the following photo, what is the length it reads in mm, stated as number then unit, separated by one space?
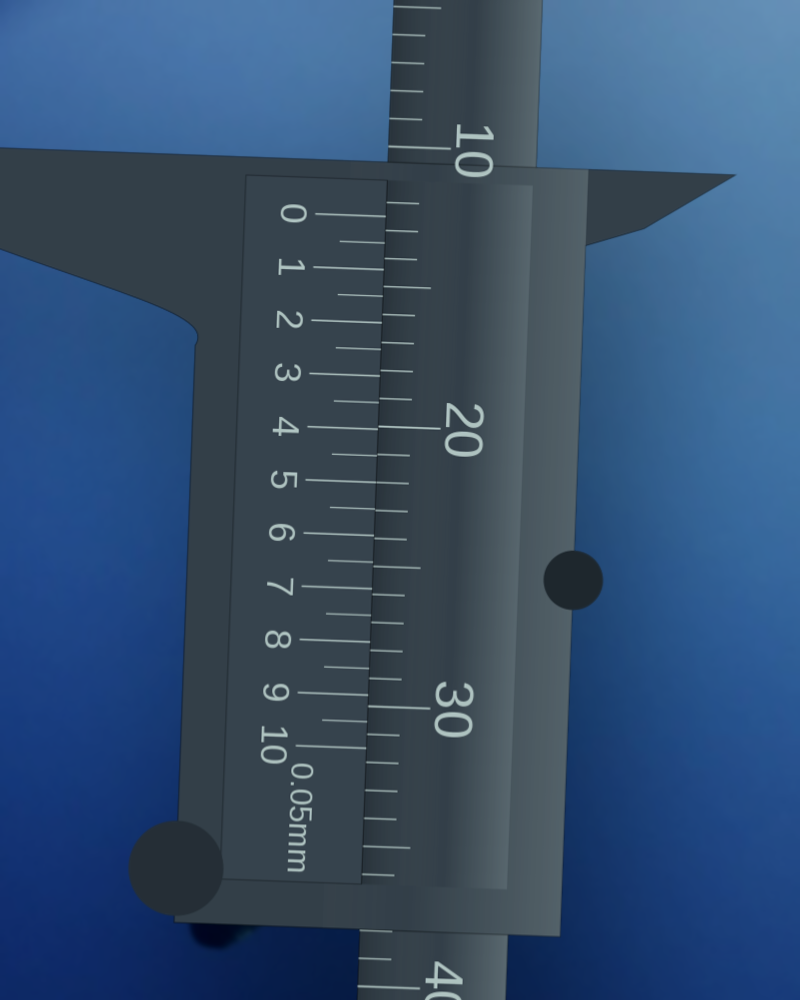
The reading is 12.50 mm
